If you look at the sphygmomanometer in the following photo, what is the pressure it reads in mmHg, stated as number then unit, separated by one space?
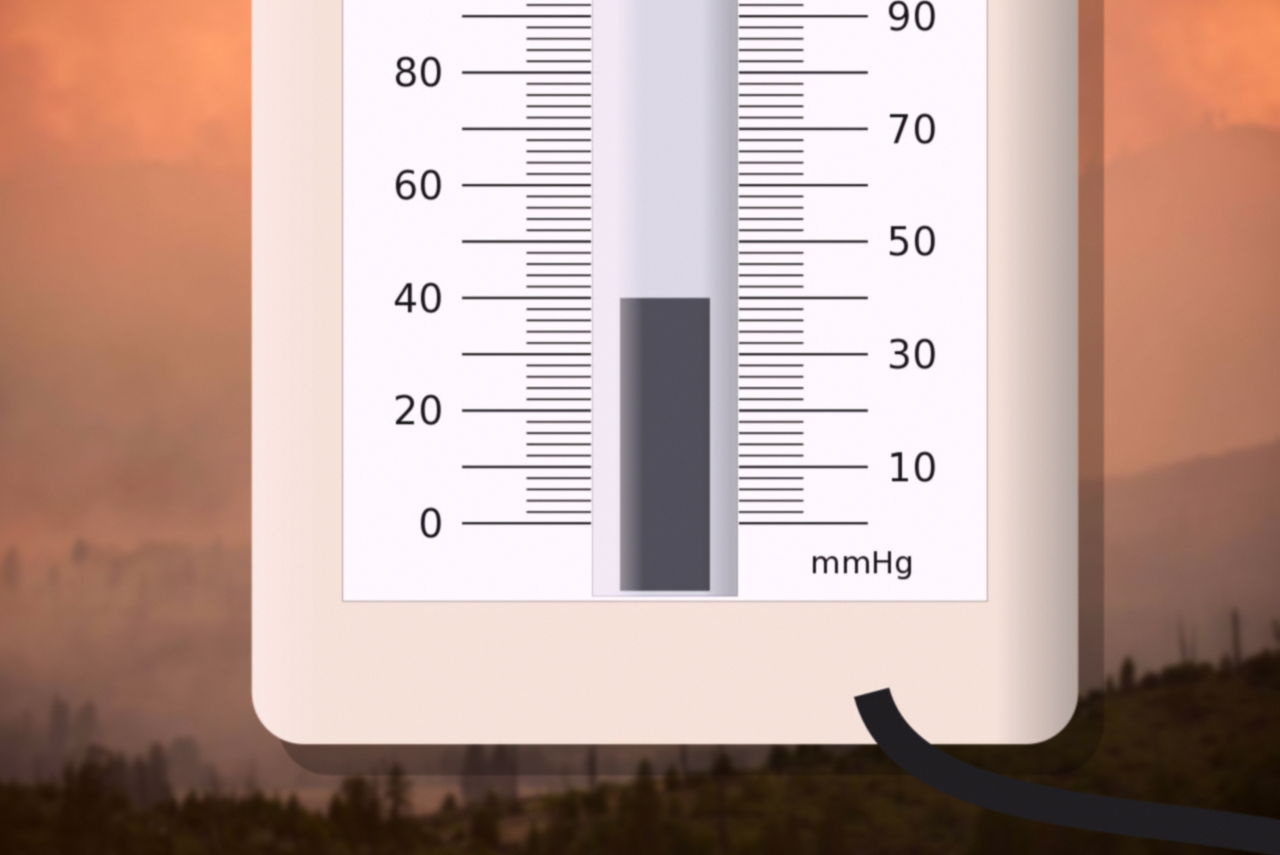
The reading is 40 mmHg
